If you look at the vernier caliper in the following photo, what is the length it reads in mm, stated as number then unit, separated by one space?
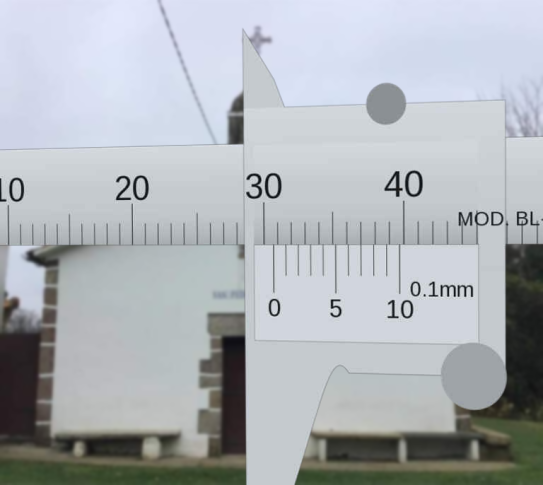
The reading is 30.7 mm
